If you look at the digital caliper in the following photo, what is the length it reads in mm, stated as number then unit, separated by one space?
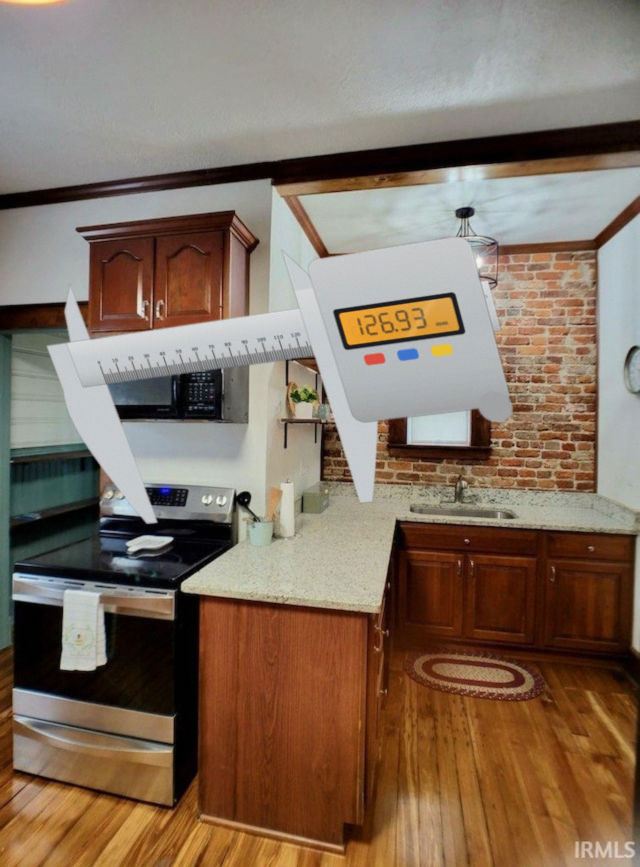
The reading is 126.93 mm
